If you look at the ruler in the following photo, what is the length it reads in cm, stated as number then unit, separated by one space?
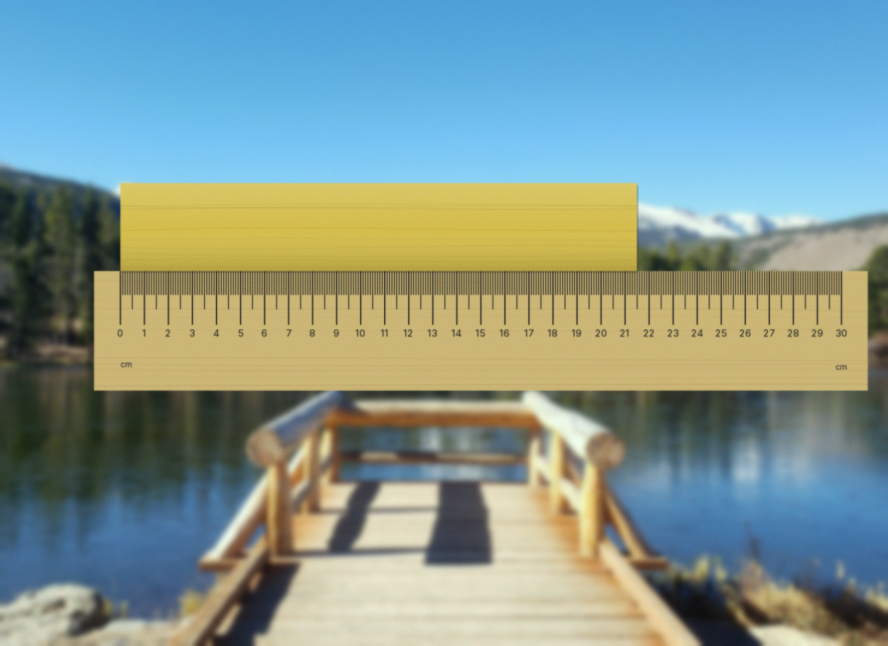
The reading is 21.5 cm
